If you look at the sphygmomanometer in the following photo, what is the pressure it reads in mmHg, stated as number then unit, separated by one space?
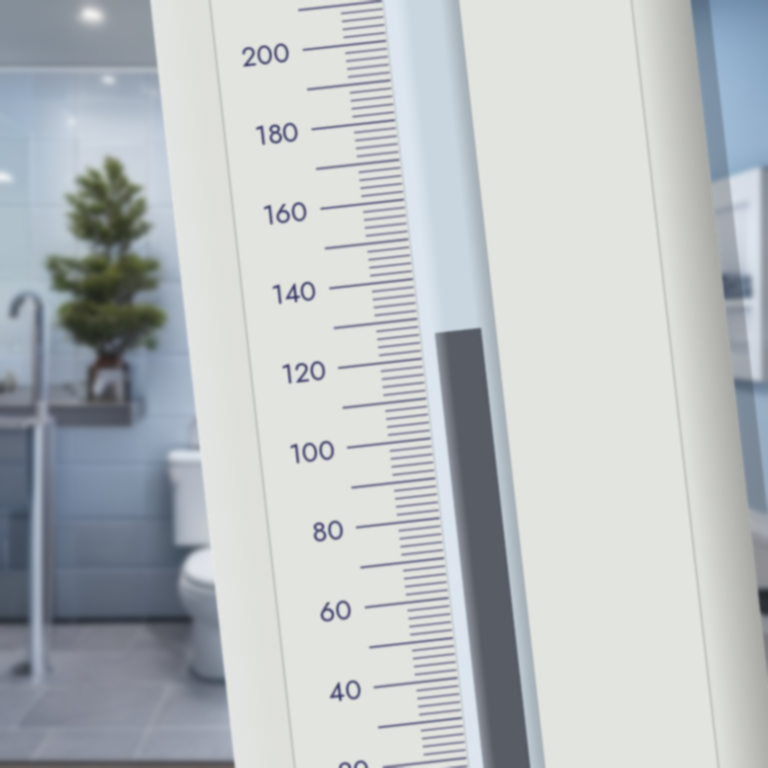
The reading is 126 mmHg
